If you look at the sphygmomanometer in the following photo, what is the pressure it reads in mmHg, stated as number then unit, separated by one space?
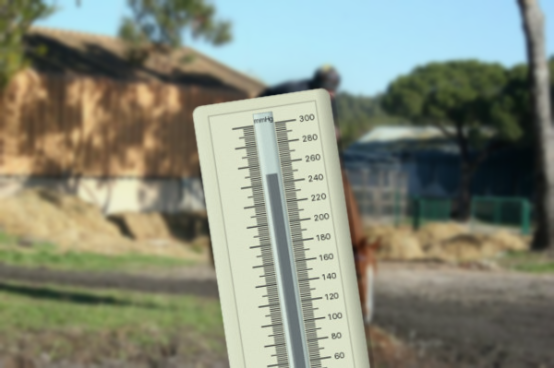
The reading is 250 mmHg
